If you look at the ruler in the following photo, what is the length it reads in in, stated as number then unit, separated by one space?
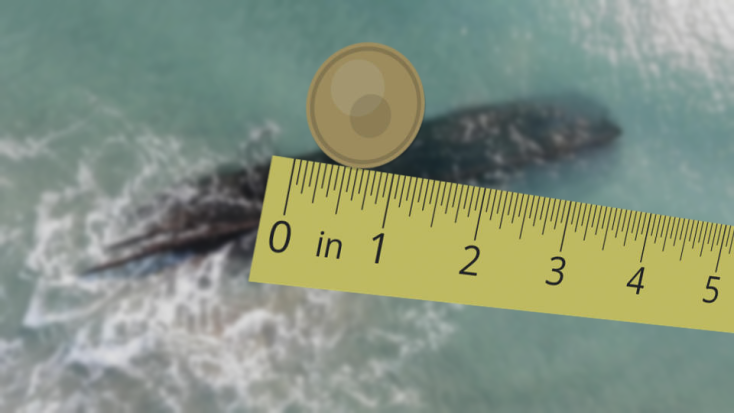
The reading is 1.1875 in
